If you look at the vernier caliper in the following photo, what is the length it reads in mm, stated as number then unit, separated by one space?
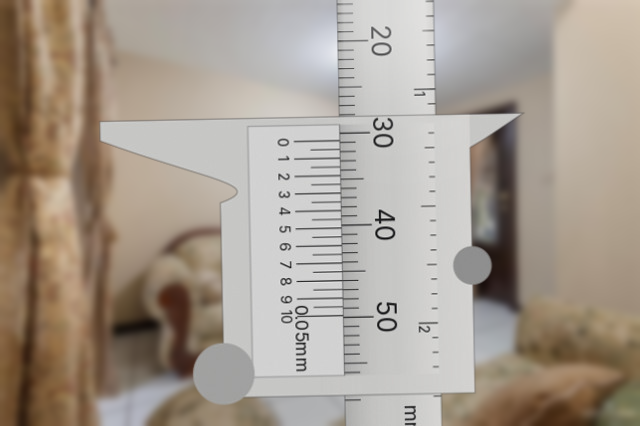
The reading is 30.8 mm
